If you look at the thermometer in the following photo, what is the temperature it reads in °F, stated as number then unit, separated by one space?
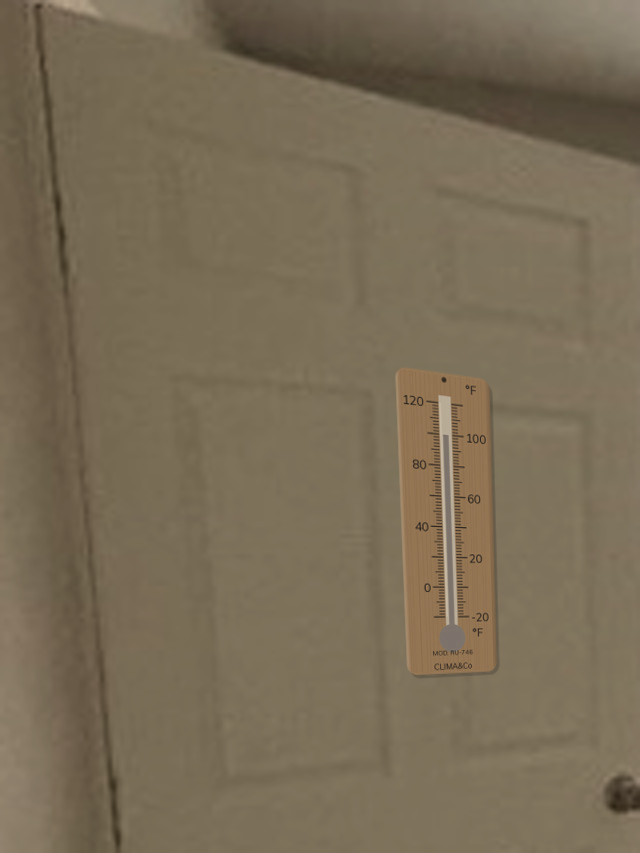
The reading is 100 °F
